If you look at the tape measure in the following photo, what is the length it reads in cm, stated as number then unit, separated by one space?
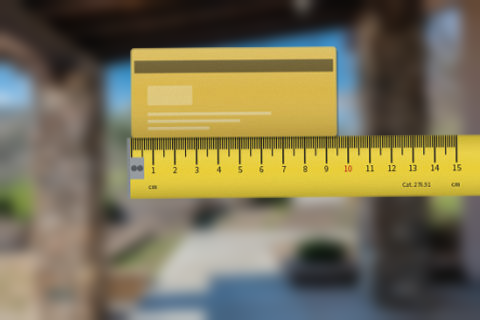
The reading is 9.5 cm
